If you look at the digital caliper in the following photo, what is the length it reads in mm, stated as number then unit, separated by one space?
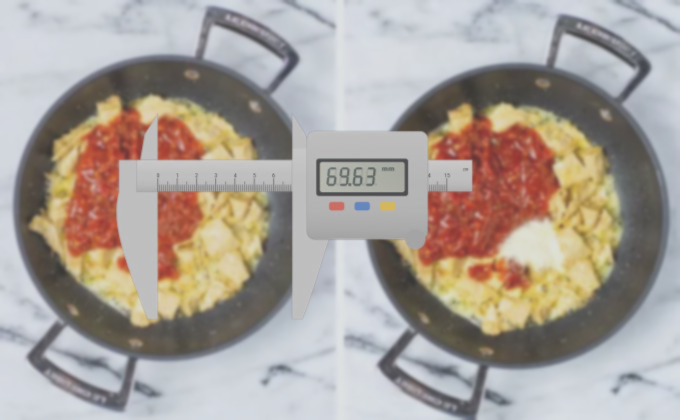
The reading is 69.63 mm
